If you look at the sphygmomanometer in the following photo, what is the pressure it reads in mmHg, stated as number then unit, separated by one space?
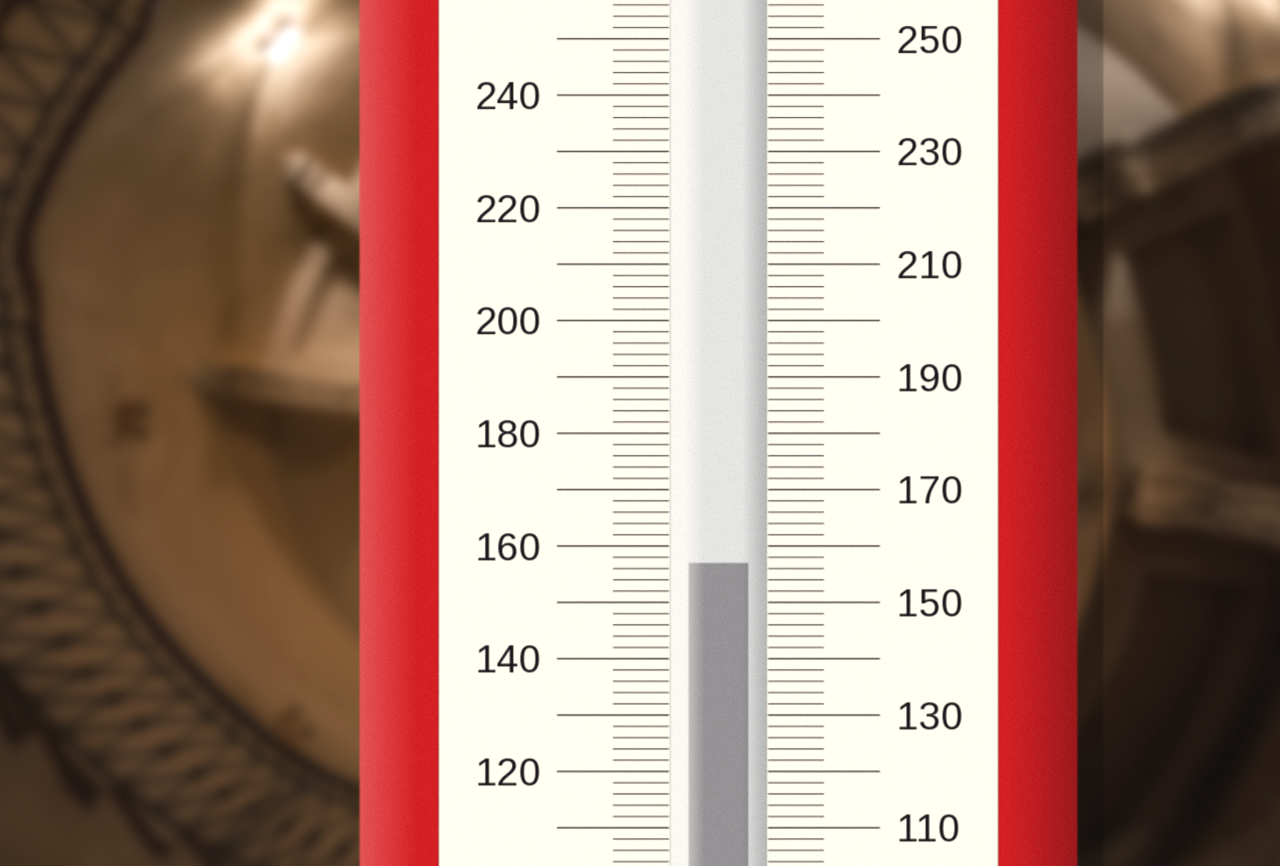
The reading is 157 mmHg
